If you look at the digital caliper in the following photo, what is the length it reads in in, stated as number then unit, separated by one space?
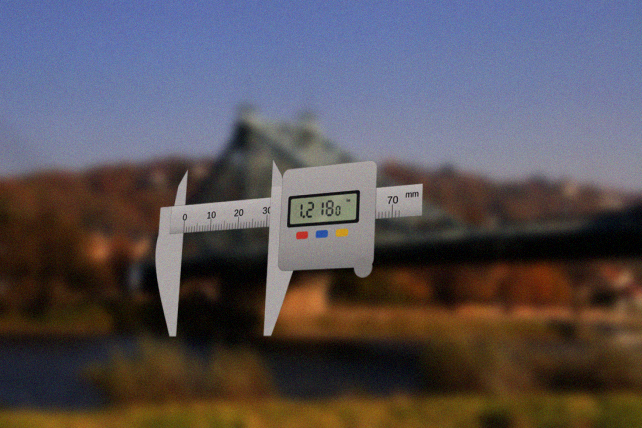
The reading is 1.2180 in
